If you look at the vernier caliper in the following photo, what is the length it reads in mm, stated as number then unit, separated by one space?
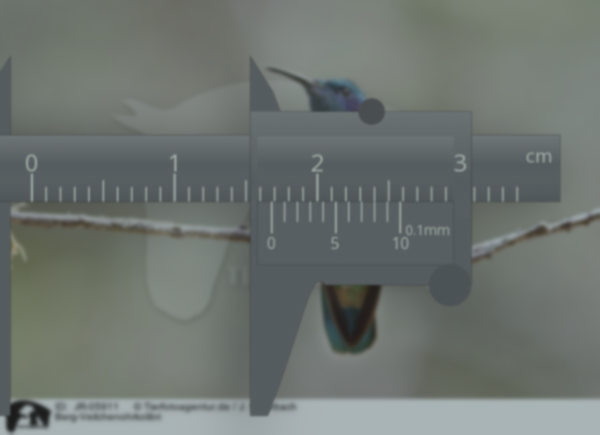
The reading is 16.8 mm
